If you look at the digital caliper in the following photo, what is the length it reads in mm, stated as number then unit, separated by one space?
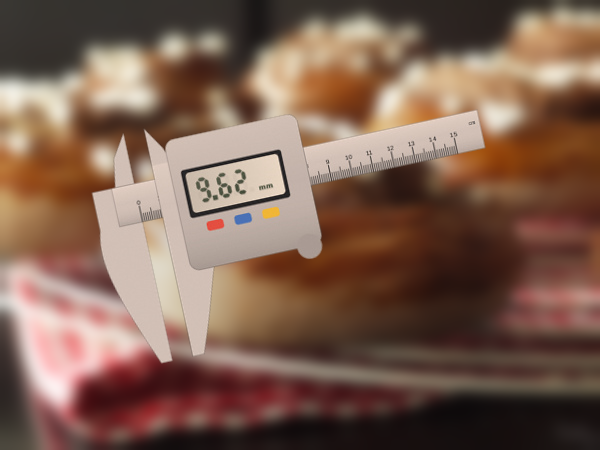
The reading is 9.62 mm
